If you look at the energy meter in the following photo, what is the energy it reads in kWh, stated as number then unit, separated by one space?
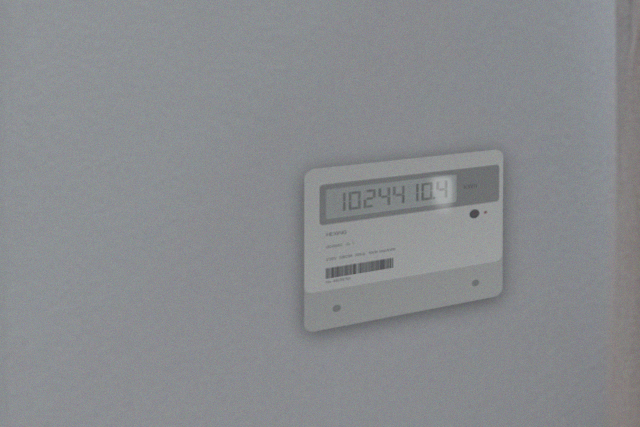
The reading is 1024410.4 kWh
